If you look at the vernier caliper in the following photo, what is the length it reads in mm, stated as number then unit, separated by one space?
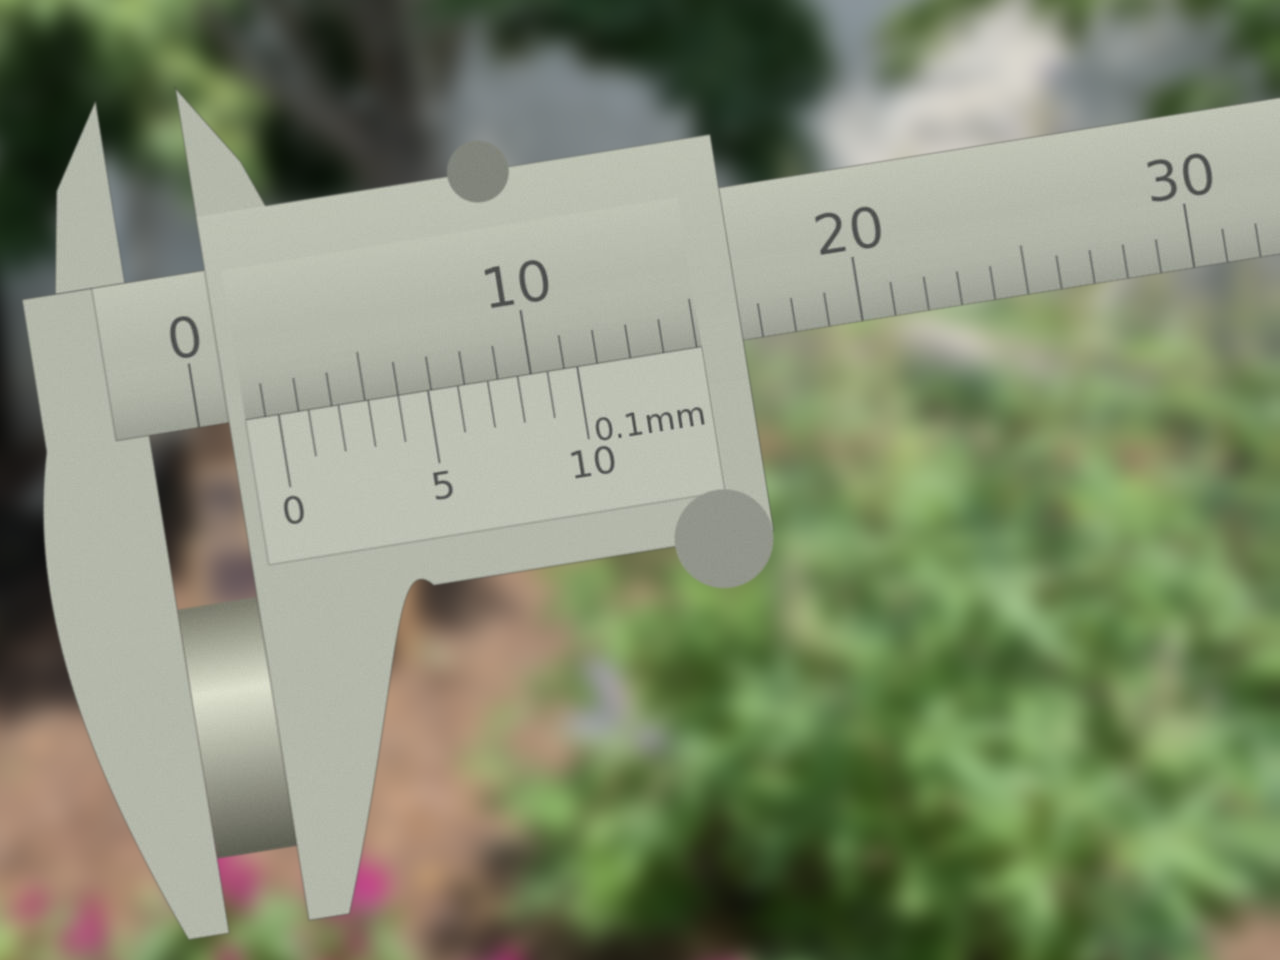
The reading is 2.4 mm
